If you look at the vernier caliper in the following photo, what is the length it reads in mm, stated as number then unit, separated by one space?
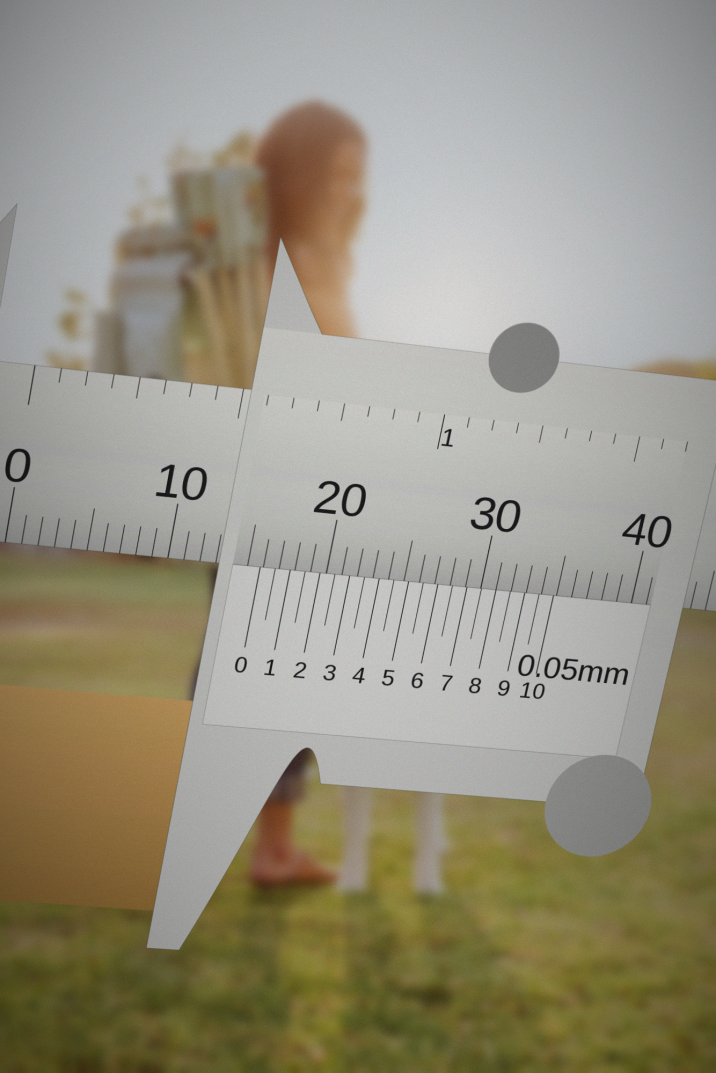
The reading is 15.8 mm
